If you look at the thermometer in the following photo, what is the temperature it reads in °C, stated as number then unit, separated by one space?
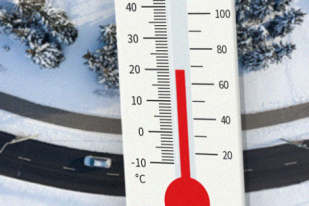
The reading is 20 °C
